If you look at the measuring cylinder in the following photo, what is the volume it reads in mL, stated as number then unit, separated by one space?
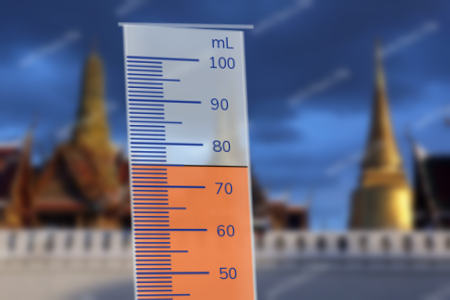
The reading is 75 mL
